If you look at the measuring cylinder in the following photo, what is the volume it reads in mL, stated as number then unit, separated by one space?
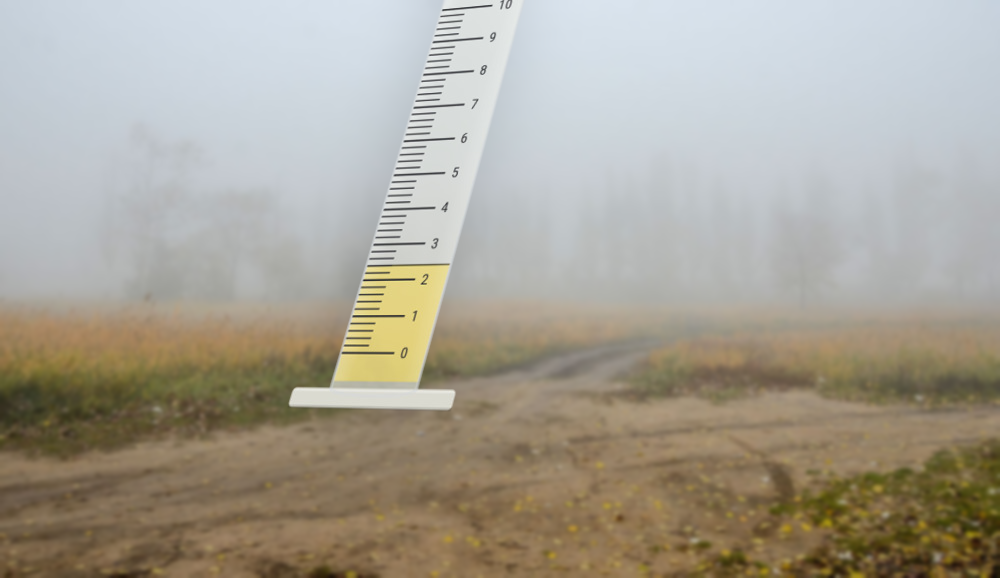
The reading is 2.4 mL
